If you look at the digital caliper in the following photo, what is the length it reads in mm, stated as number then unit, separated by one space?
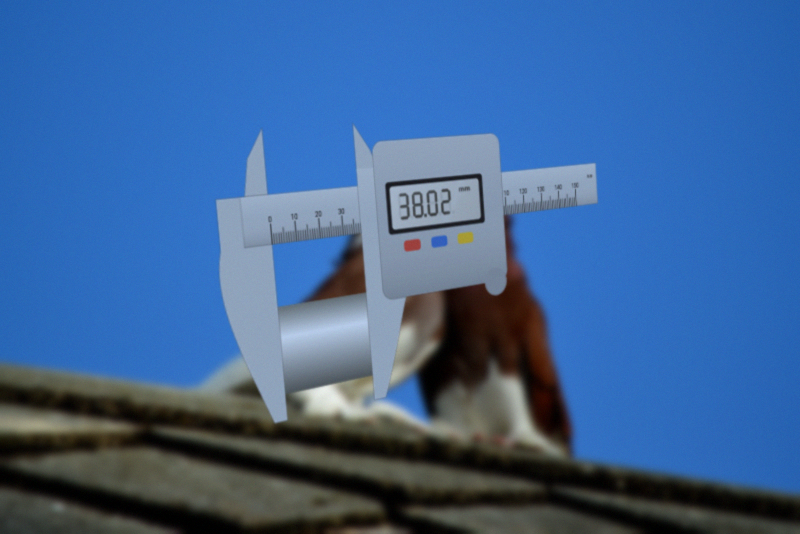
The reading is 38.02 mm
